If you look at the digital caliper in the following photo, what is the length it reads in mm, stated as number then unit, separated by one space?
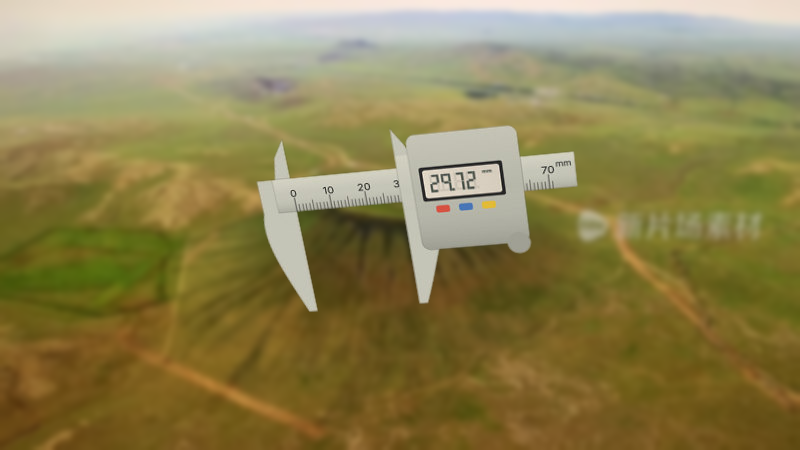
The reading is 29.72 mm
